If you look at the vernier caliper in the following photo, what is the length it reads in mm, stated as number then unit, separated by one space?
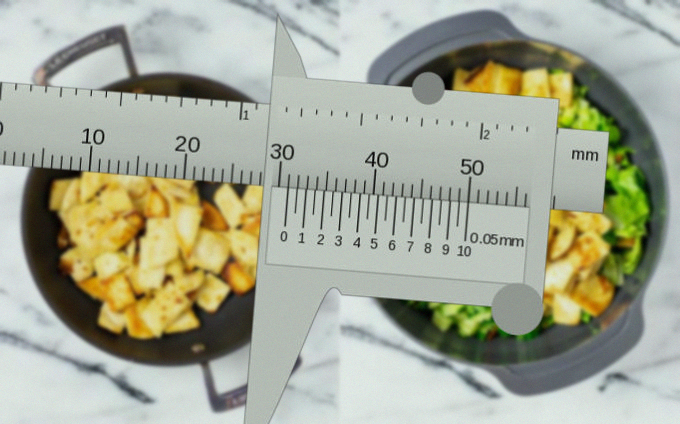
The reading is 31.0 mm
